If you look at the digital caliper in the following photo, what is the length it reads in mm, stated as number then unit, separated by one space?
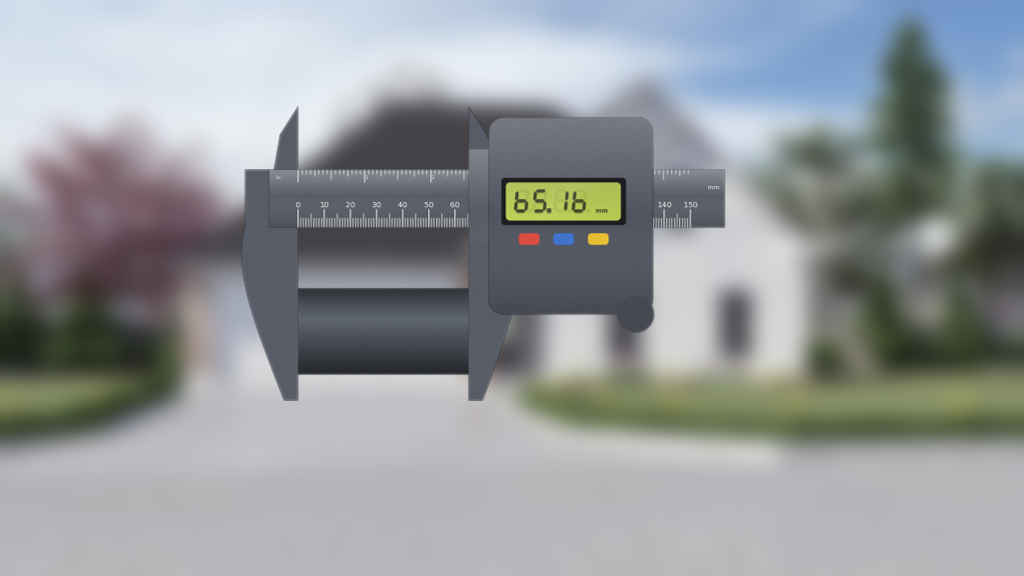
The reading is 65.16 mm
